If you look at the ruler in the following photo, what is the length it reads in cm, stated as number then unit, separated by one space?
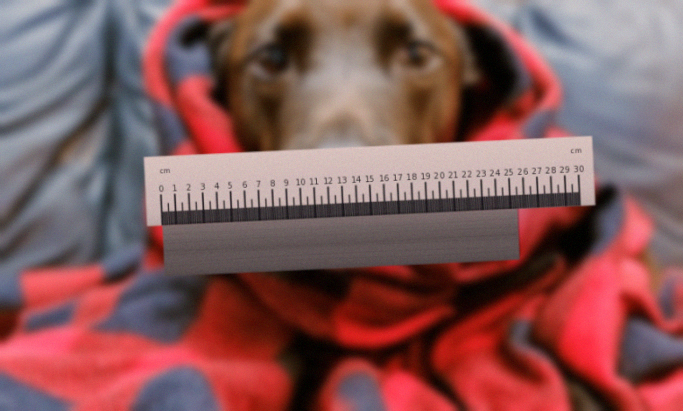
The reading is 25.5 cm
